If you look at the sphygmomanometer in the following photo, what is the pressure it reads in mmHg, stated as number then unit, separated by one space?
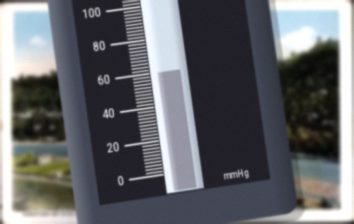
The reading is 60 mmHg
